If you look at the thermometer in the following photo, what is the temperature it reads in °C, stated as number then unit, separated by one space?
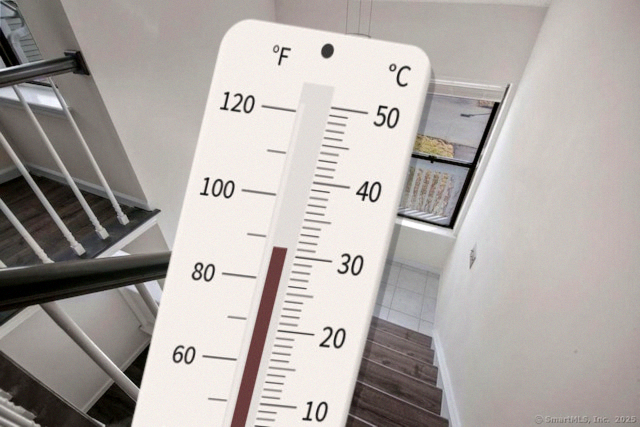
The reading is 31 °C
